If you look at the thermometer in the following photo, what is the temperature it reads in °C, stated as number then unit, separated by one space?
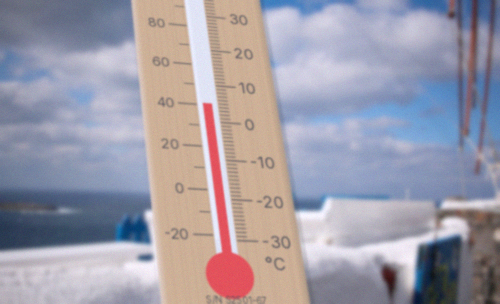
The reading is 5 °C
